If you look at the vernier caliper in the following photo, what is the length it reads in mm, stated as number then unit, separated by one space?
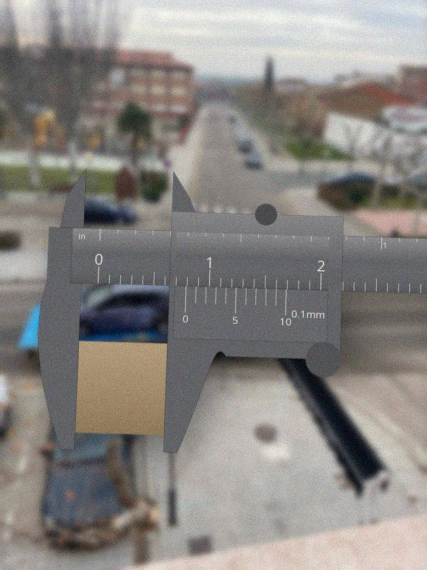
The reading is 7.9 mm
